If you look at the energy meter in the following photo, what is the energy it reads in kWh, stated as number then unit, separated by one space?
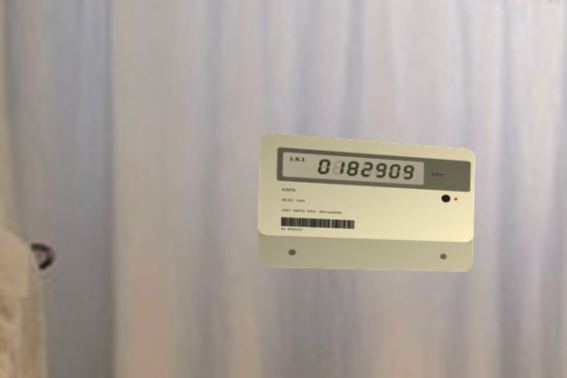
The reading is 182909 kWh
